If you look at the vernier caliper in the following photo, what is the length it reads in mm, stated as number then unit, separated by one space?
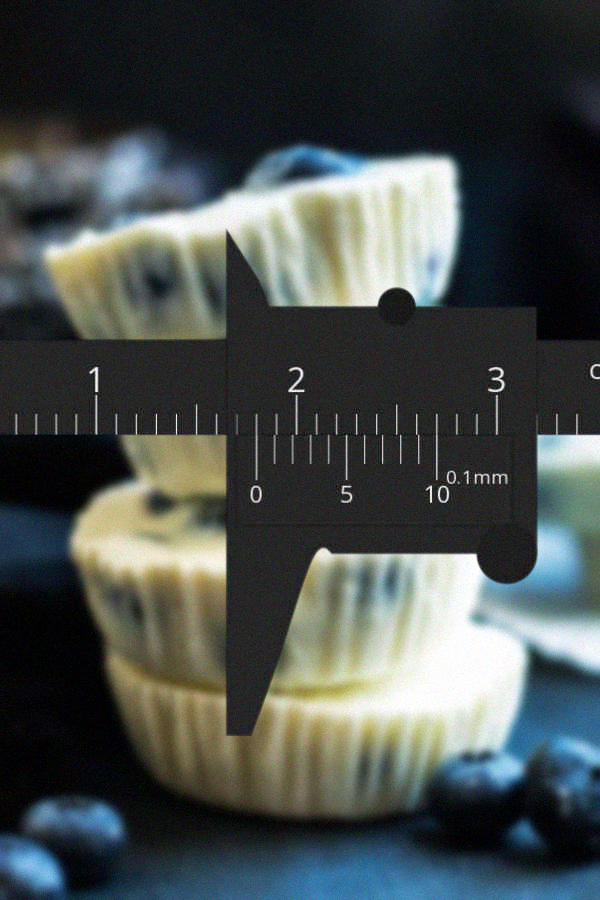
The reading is 18.0 mm
